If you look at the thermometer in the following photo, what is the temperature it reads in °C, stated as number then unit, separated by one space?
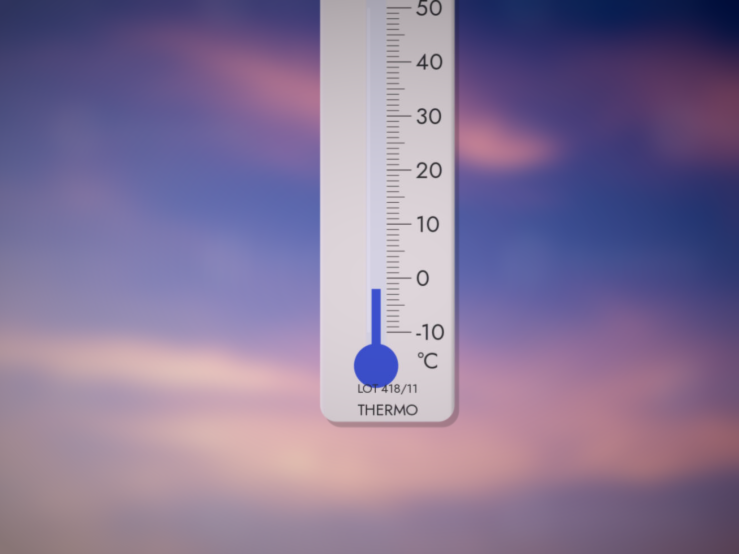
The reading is -2 °C
